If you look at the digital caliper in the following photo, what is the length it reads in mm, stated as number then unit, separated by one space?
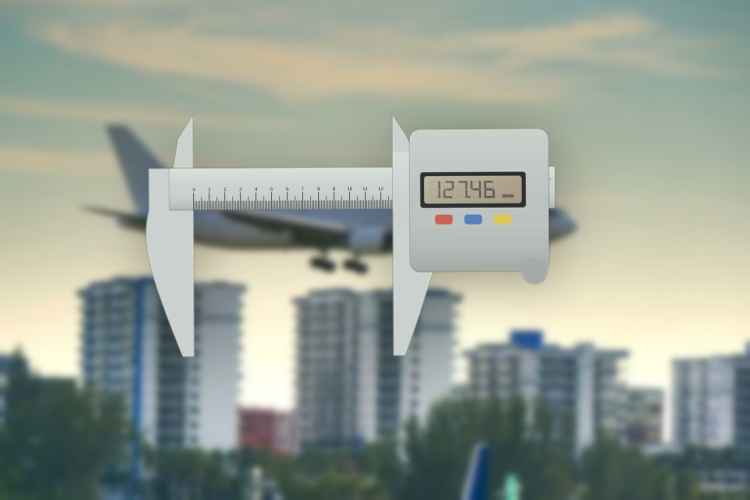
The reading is 127.46 mm
